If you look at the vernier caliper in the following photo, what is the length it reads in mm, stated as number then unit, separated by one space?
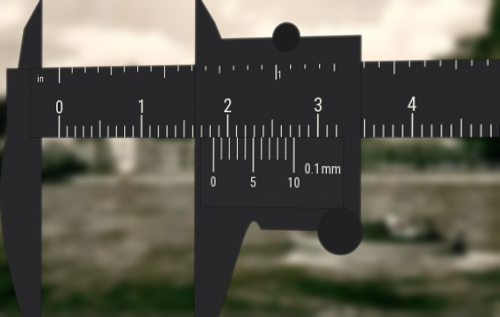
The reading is 18.4 mm
